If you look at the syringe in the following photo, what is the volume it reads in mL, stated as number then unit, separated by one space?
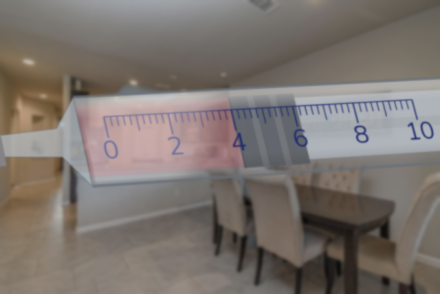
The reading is 4 mL
